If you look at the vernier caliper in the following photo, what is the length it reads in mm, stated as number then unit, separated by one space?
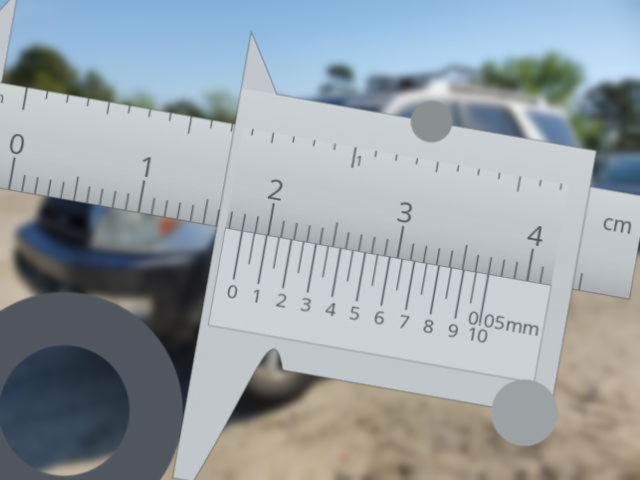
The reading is 18.0 mm
